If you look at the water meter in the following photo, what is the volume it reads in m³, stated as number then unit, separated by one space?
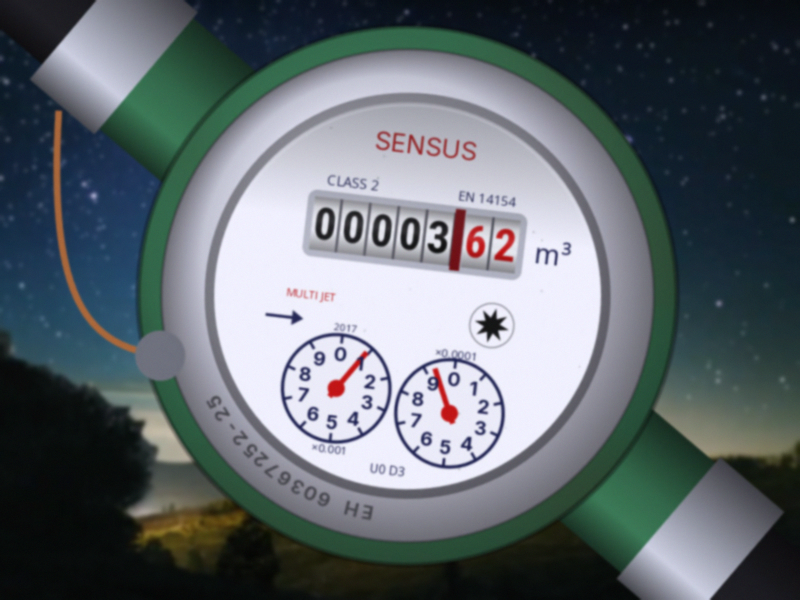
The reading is 3.6209 m³
